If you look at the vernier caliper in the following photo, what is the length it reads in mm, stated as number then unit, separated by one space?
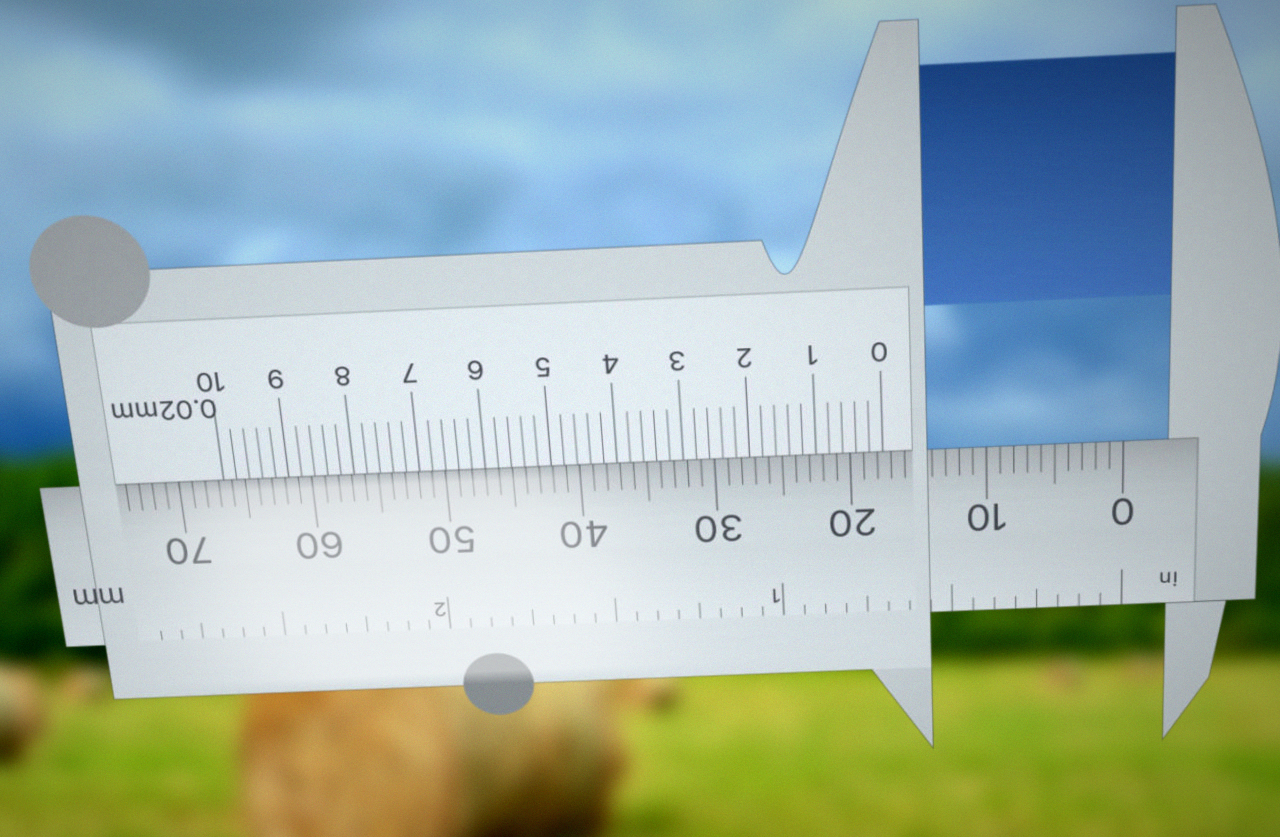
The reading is 17.6 mm
